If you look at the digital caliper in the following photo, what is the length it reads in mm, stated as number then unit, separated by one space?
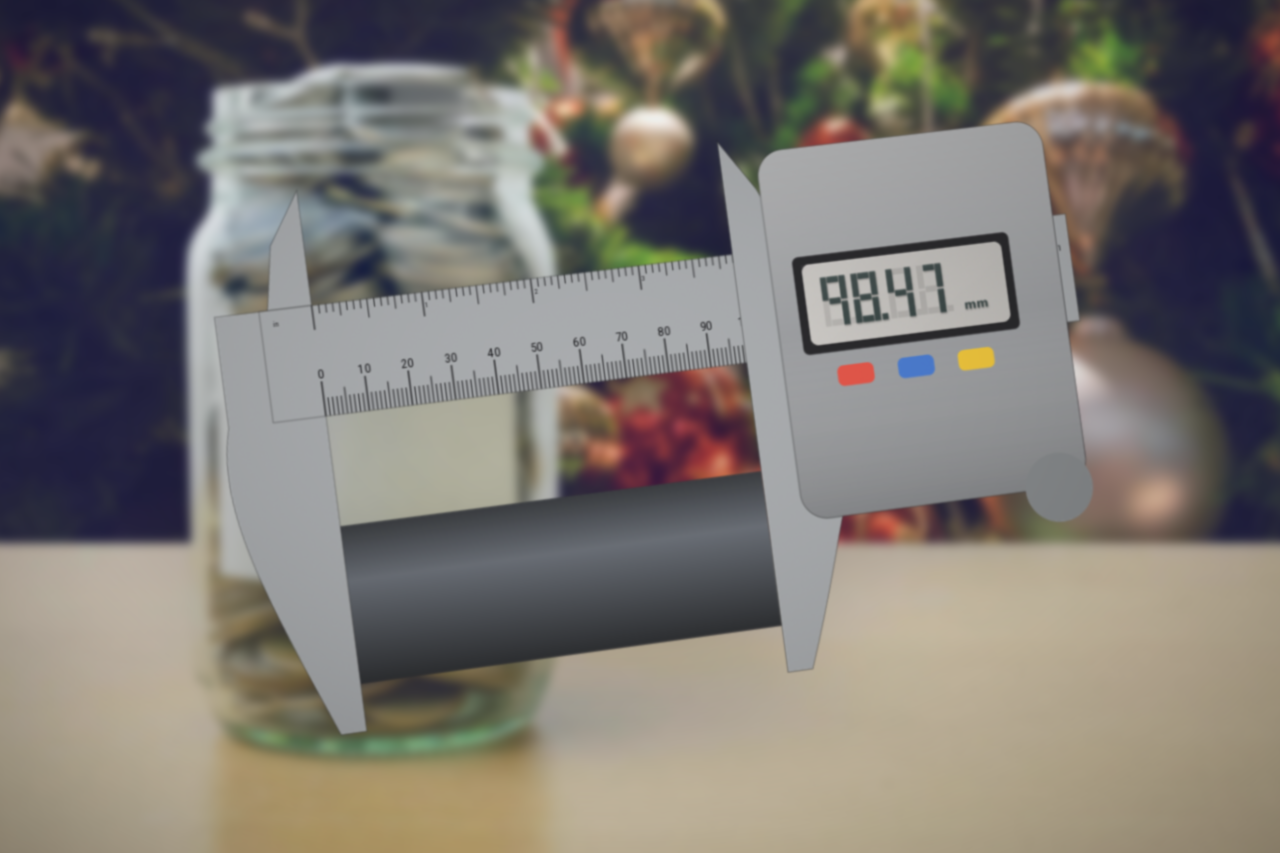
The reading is 98.47 mm
